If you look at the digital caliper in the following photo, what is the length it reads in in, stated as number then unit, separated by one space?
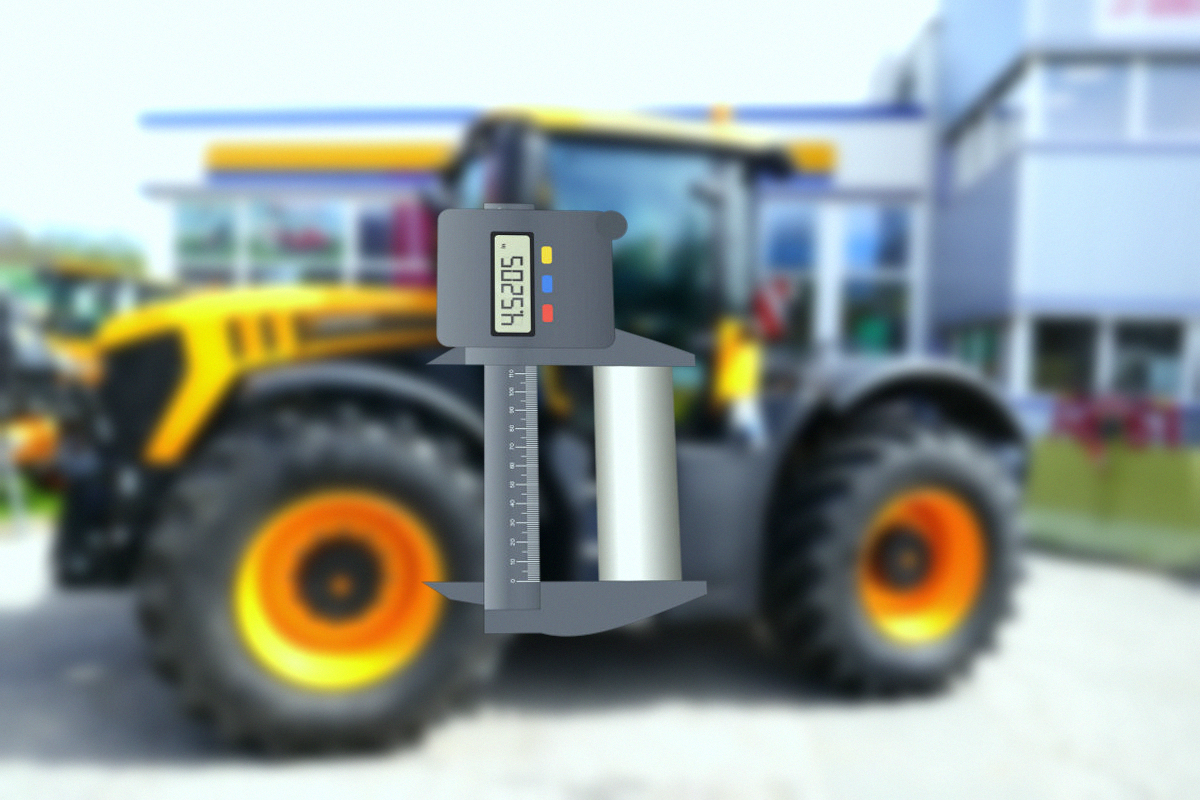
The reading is 4.5205 in
